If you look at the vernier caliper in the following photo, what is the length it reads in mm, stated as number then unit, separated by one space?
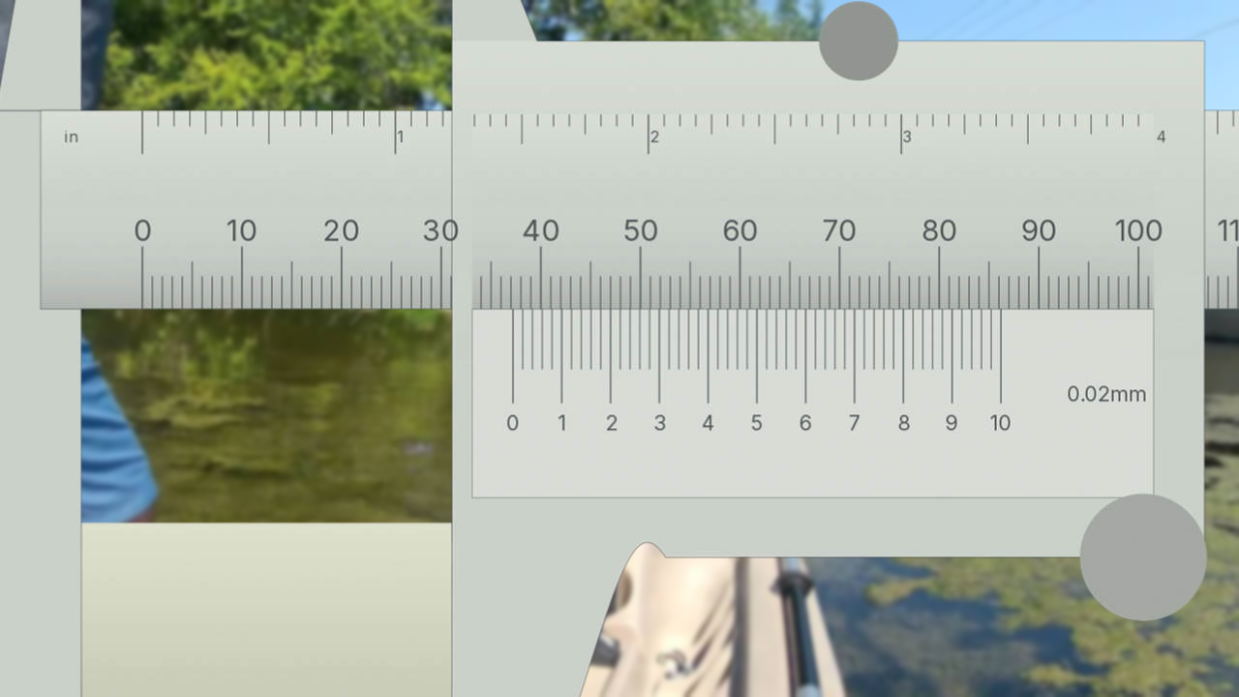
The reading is 37.2 mm
